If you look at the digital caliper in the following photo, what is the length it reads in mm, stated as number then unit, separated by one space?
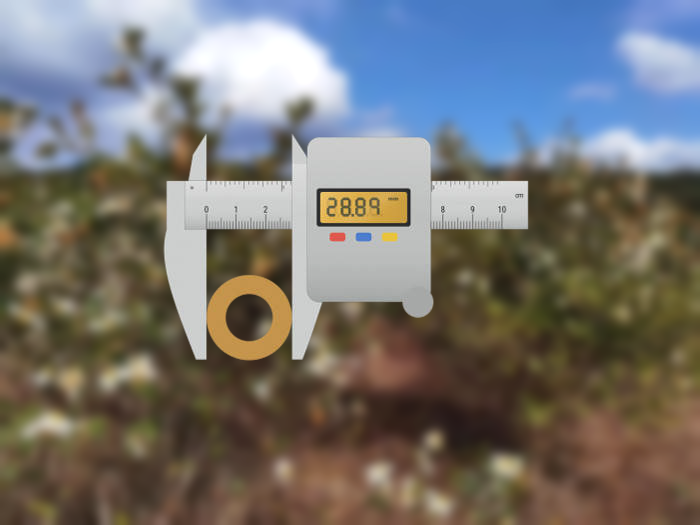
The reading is 28.89 mm
